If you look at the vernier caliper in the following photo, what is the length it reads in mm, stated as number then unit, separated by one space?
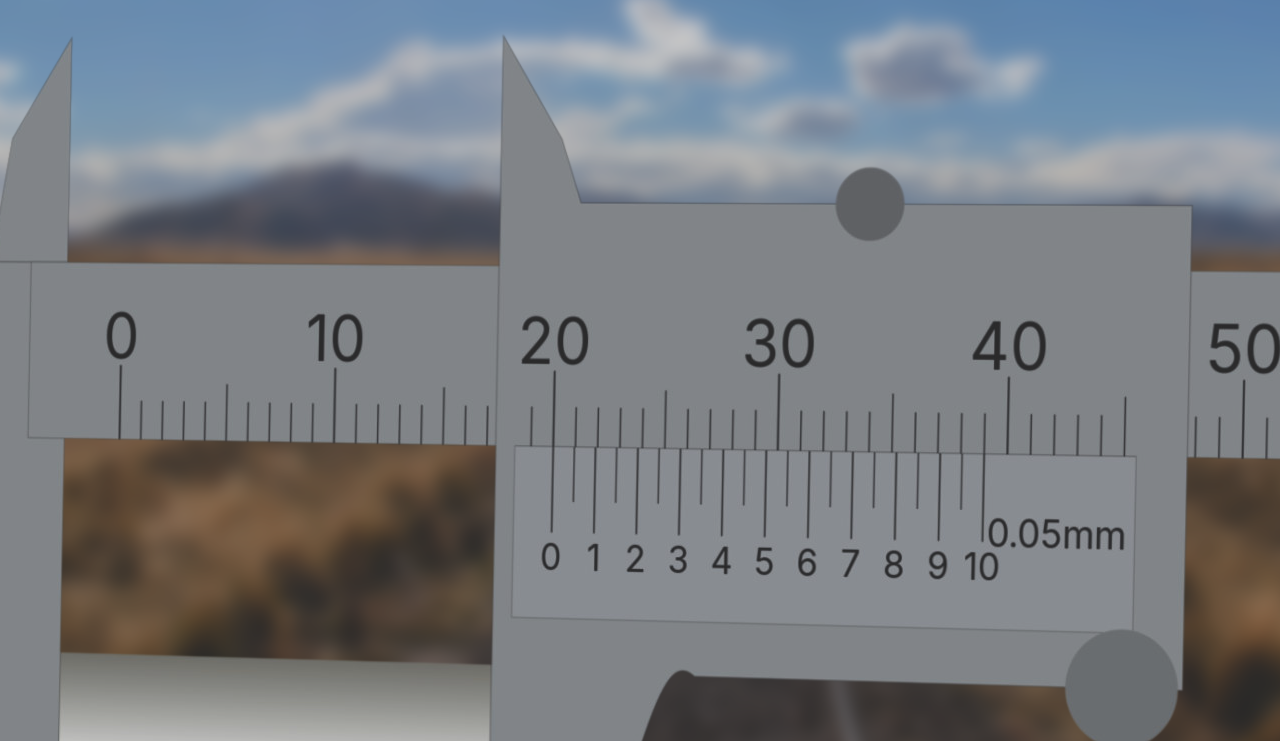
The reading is 20.0 mm
